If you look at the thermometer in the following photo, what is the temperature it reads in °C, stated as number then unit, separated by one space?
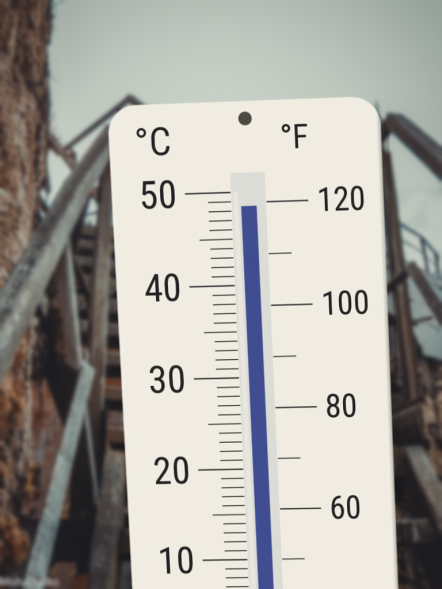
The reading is 48.5 °C
